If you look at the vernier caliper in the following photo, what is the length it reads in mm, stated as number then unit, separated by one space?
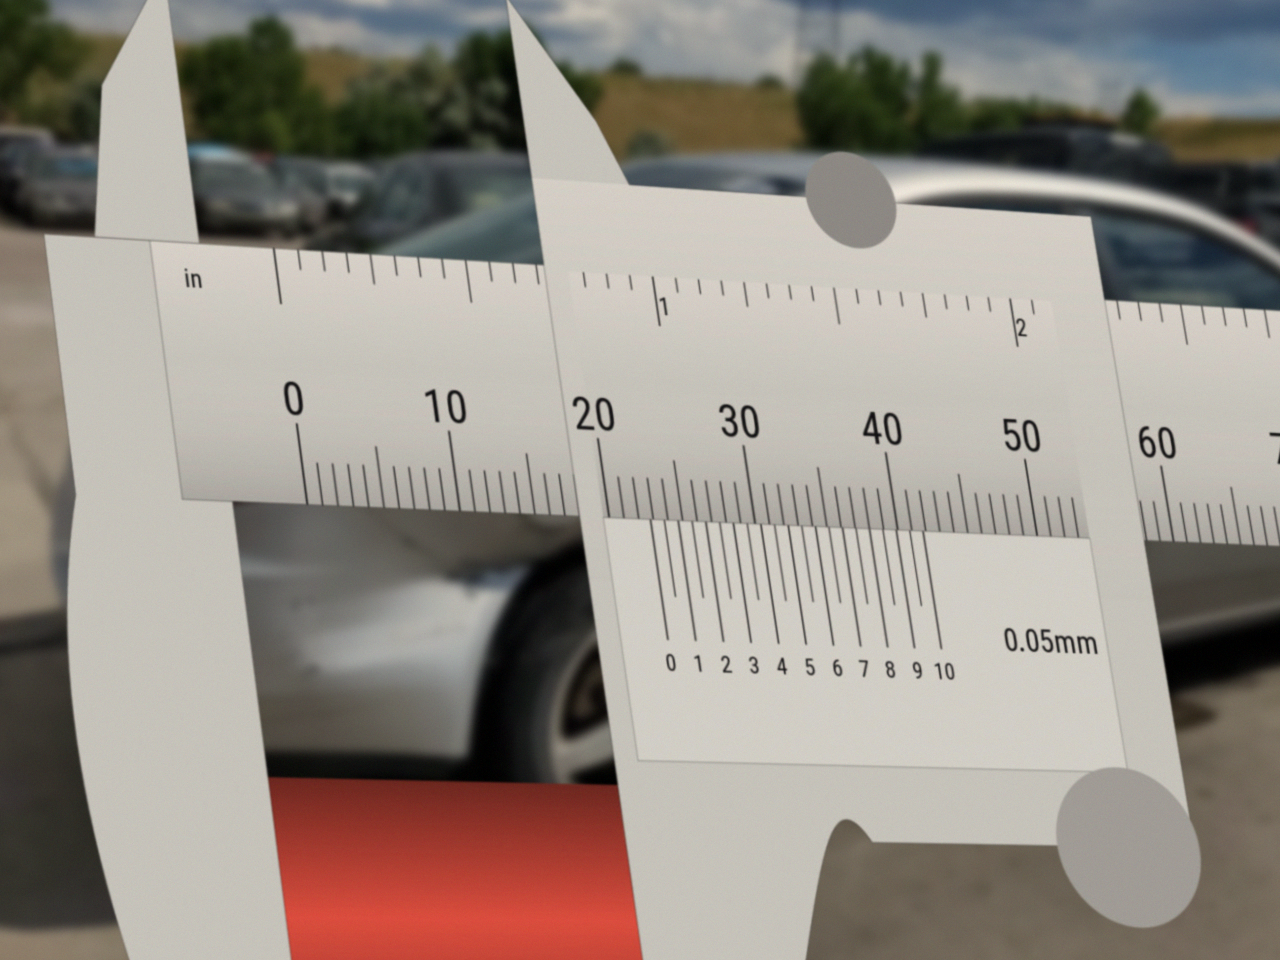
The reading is 22.8 mm
